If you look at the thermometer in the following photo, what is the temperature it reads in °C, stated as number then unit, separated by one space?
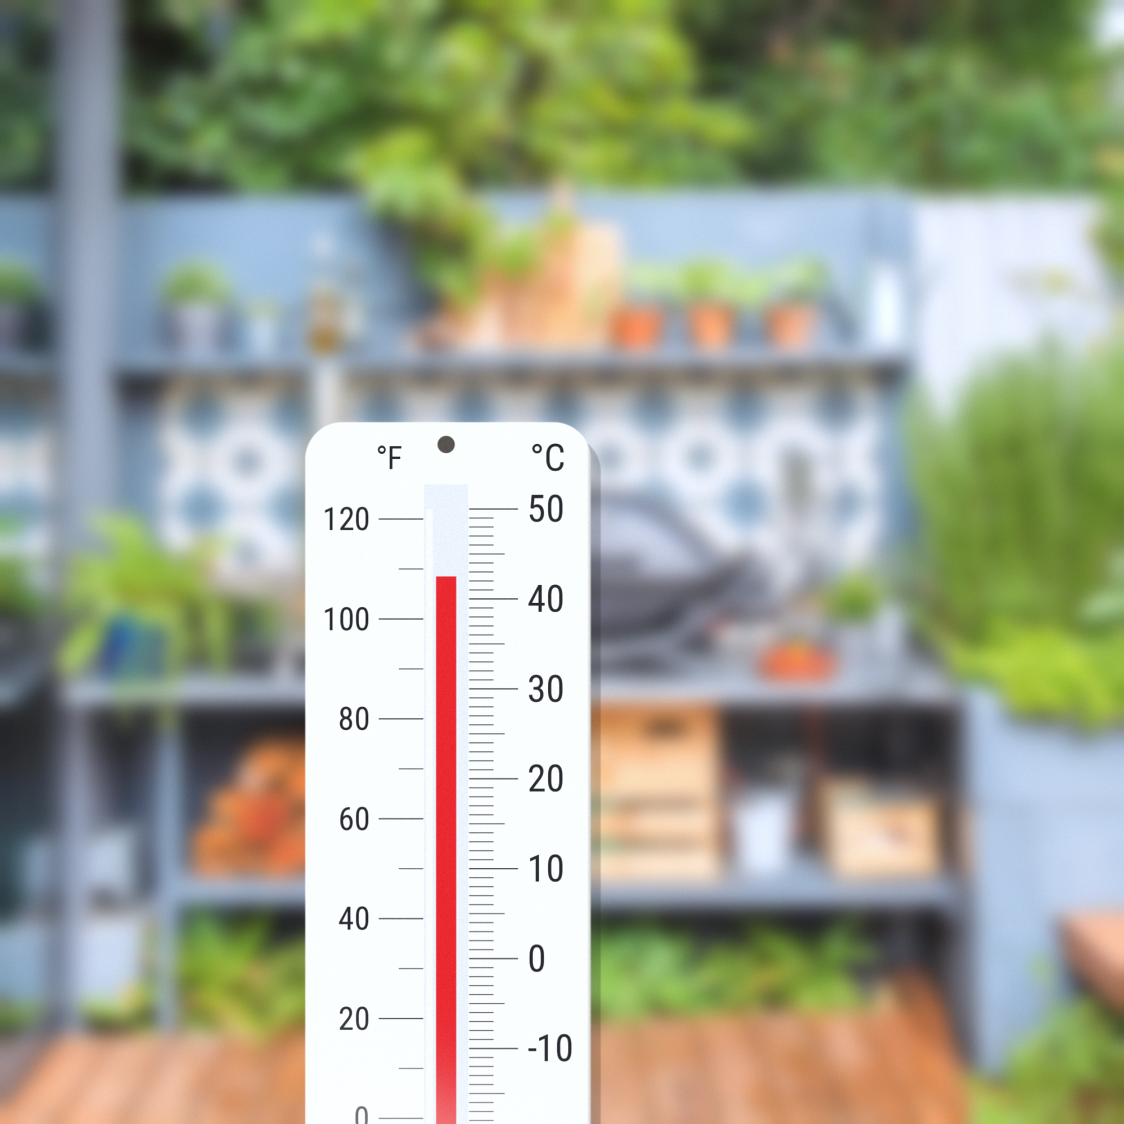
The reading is 42.5 °C
